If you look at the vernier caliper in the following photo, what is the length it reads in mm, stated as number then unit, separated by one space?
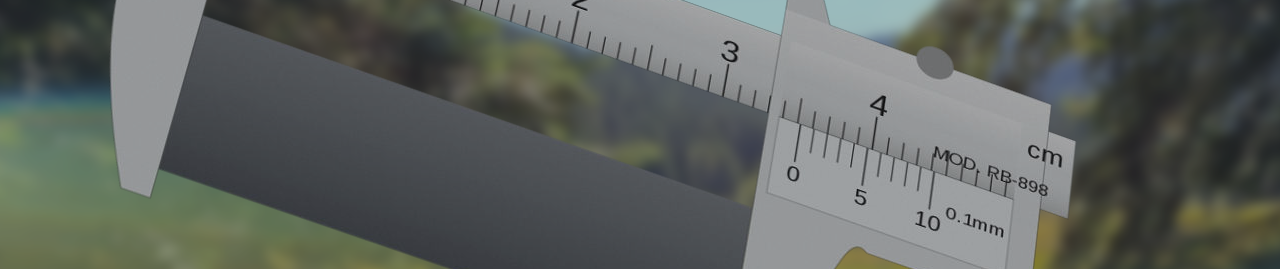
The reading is 35.2 mm
